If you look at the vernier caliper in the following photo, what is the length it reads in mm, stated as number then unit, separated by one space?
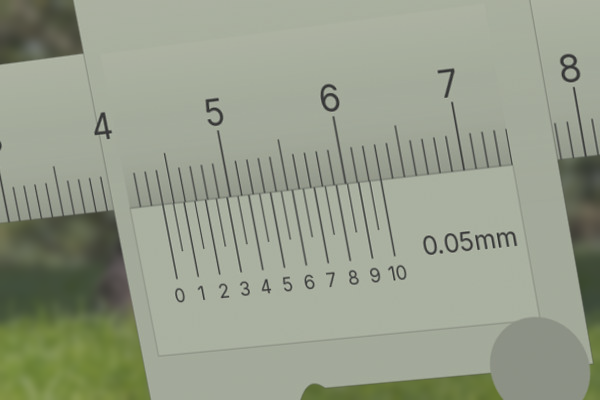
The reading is 44.0 mm
